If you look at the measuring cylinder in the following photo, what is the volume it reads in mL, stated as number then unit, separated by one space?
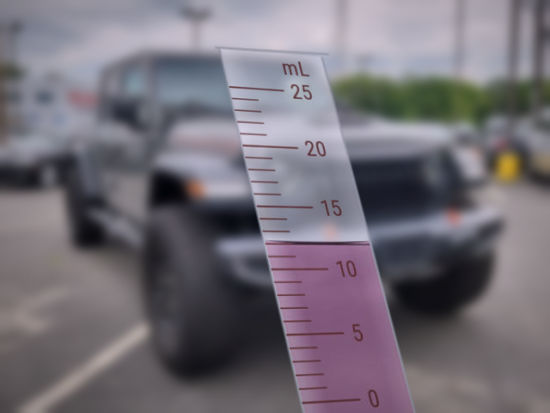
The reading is 12 mL
